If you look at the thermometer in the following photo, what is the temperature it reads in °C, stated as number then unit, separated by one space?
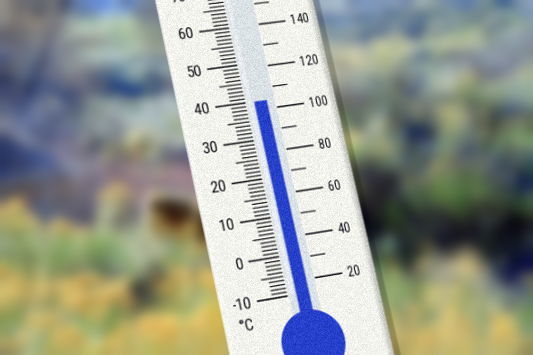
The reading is 40 °C
